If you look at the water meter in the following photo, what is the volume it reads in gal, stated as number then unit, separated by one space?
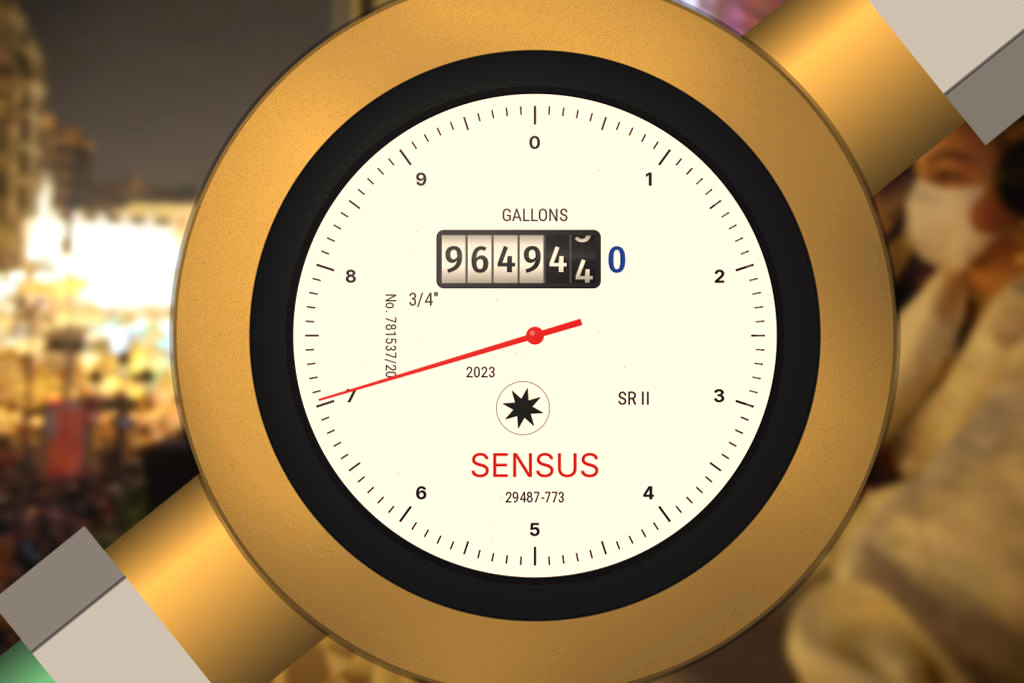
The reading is 9649437.0 gal
